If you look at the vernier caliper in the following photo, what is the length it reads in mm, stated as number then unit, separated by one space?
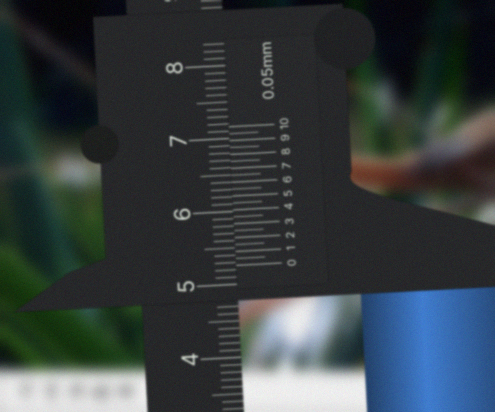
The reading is 52.6 mm
